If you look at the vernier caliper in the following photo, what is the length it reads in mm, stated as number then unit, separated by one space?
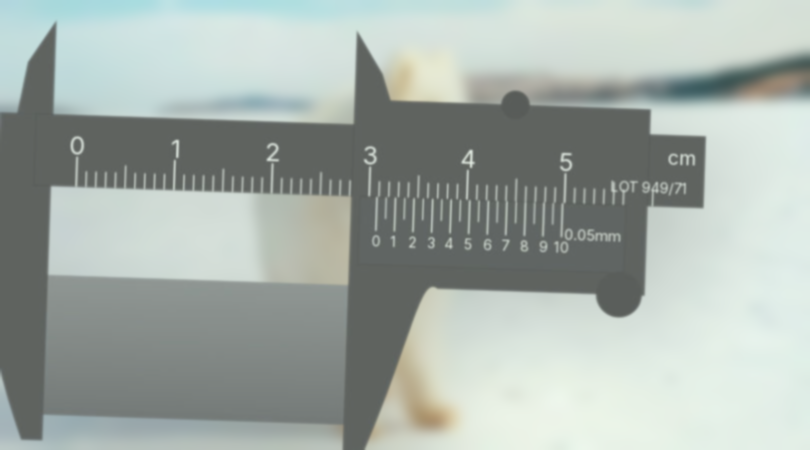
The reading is 30.8 mm
